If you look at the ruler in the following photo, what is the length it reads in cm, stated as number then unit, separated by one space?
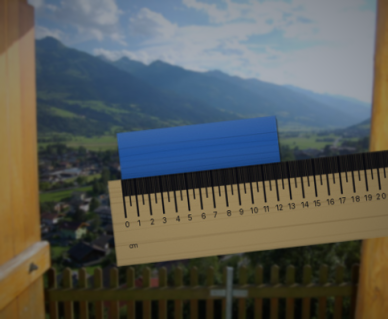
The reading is 12.5 cm
